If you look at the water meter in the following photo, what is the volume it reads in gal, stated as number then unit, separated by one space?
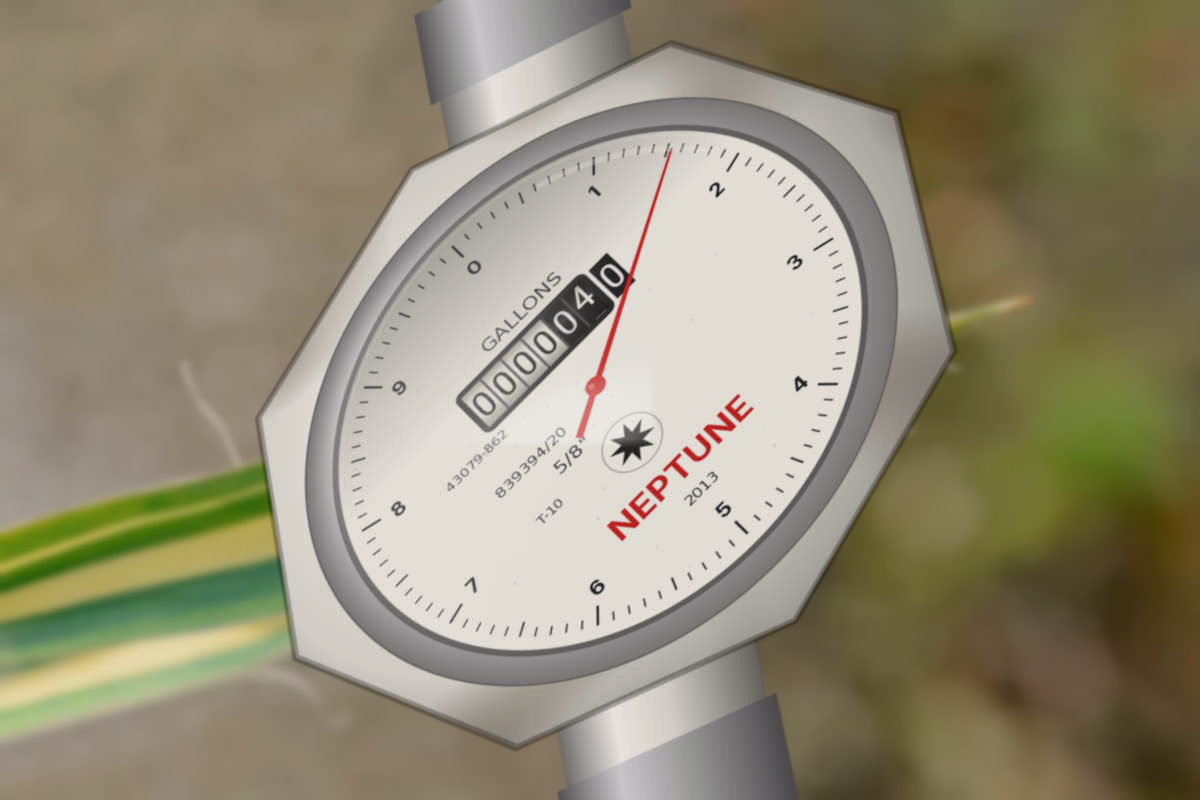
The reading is 41.5 gal
